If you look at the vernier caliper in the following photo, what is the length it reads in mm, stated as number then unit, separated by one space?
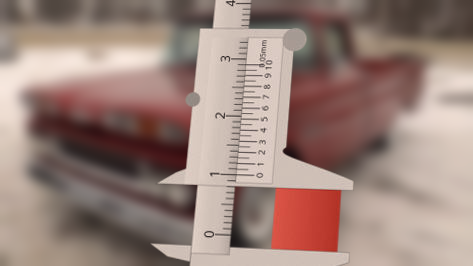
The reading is 10.0 mm
